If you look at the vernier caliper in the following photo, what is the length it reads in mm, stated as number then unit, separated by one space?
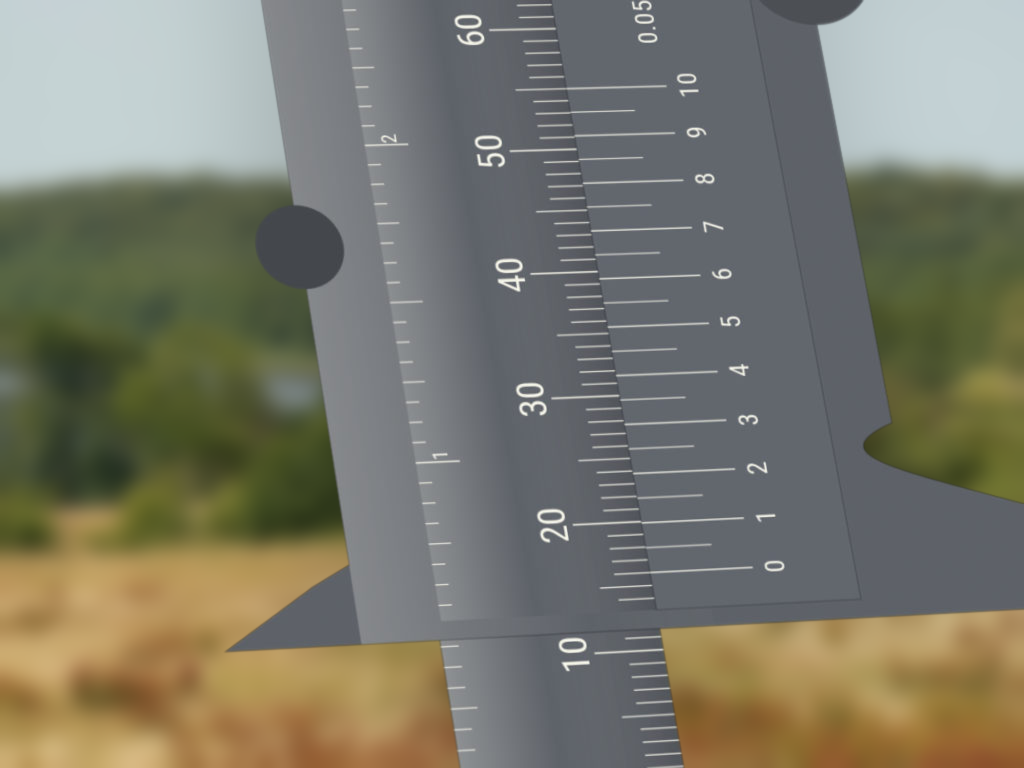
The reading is 16.0 mm
